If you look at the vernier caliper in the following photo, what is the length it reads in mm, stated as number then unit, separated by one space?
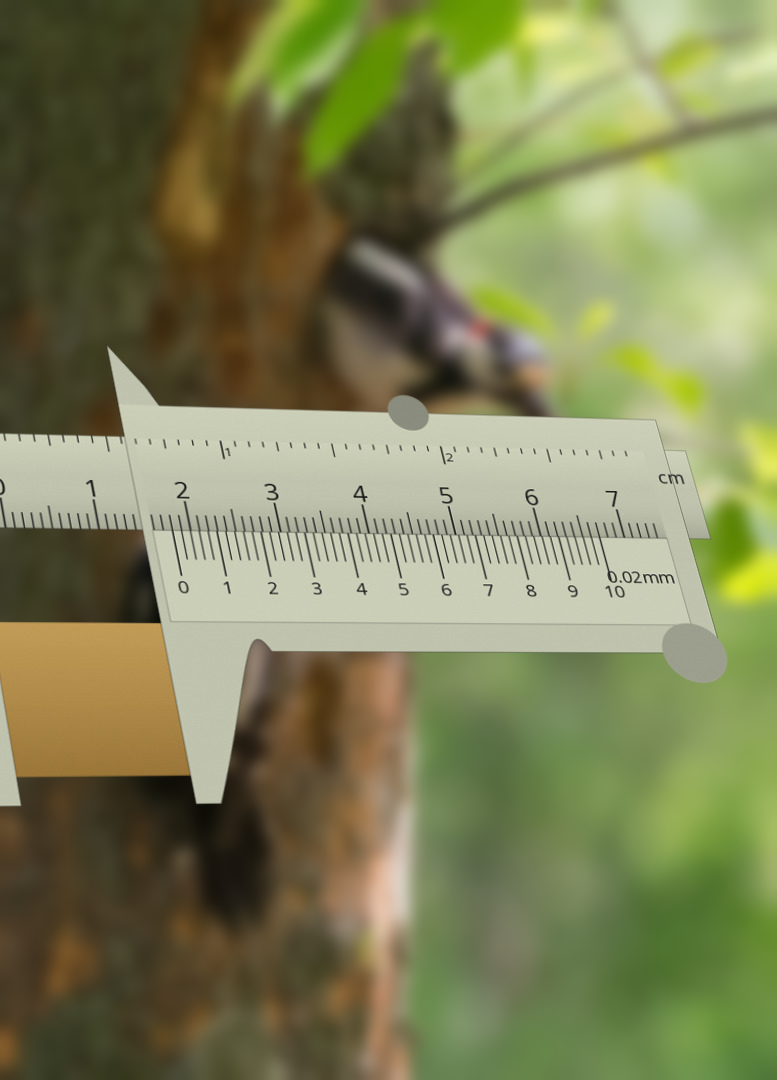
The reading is 18.0 mm
